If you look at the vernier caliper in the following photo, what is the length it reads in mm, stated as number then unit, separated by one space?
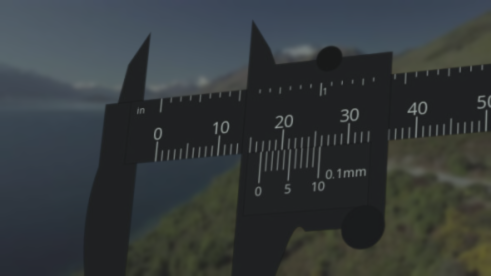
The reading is 16.8 mm
